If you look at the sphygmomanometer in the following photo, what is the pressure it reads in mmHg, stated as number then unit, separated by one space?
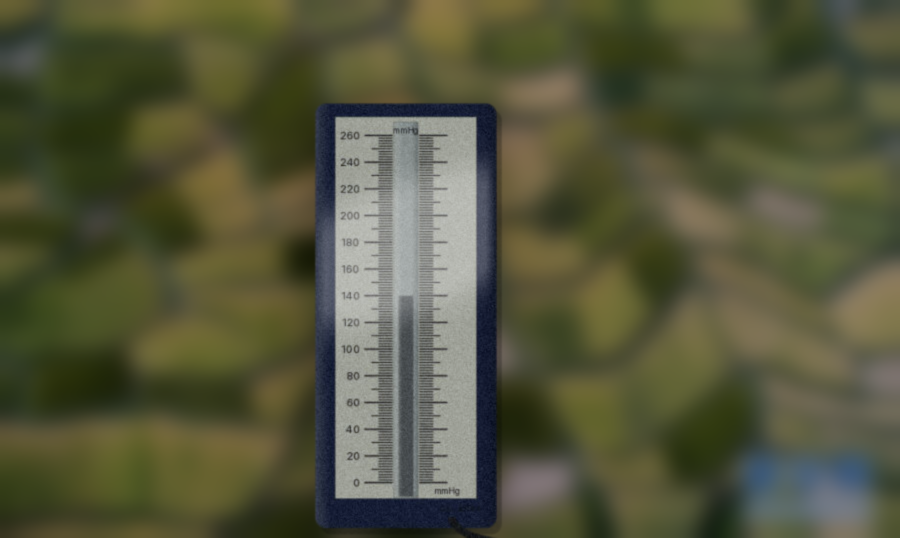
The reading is 140 mmHg
